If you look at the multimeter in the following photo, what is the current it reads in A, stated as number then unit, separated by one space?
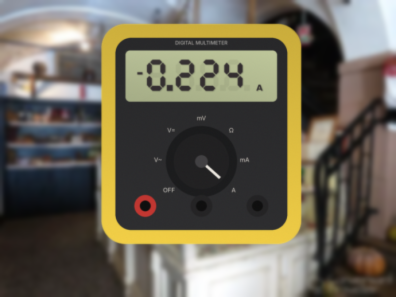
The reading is -0.224 A
